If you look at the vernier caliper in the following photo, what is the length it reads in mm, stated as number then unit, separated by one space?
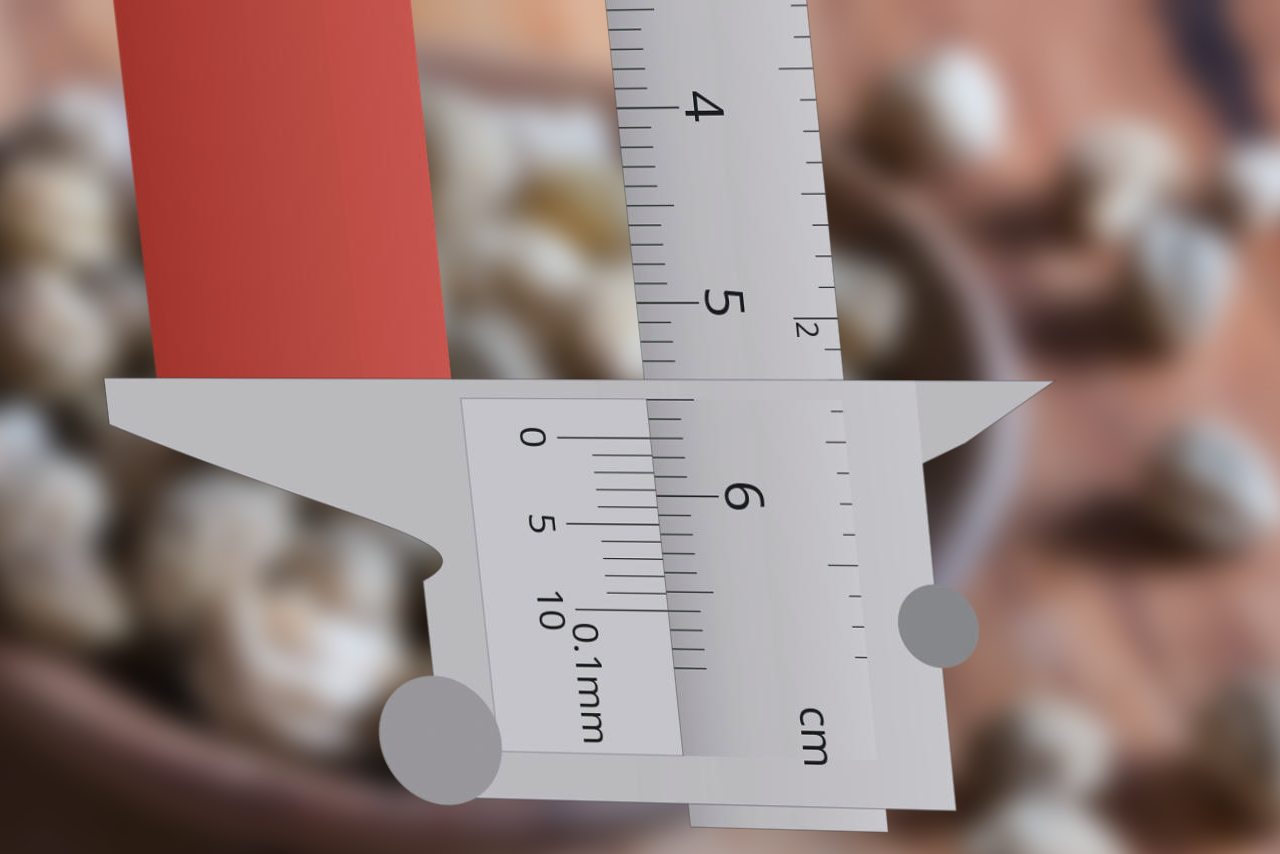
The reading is 57.0 mm
